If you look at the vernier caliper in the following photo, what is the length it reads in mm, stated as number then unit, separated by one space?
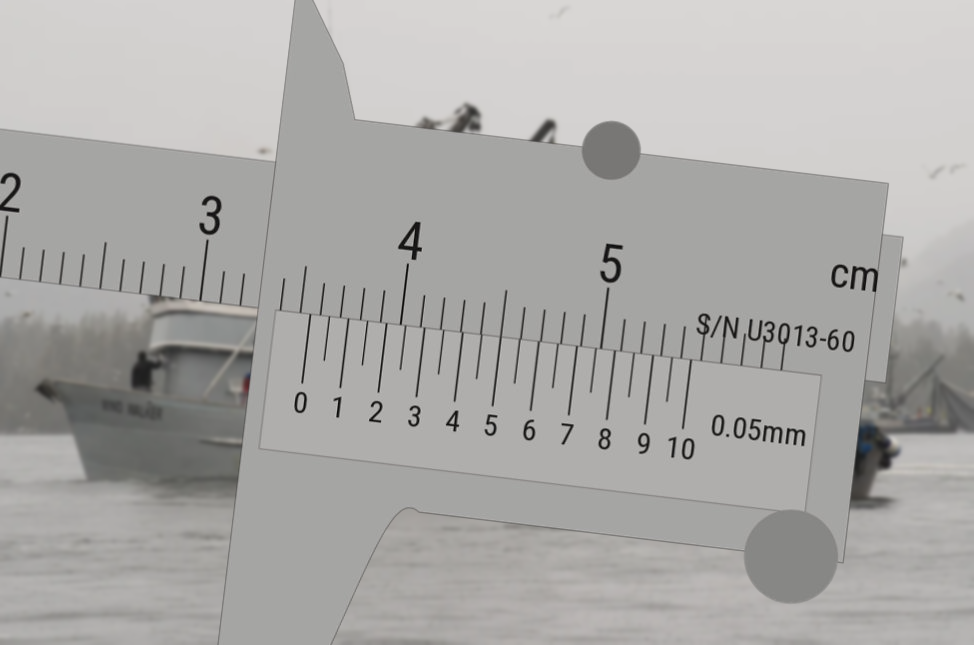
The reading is 35.5 mm
